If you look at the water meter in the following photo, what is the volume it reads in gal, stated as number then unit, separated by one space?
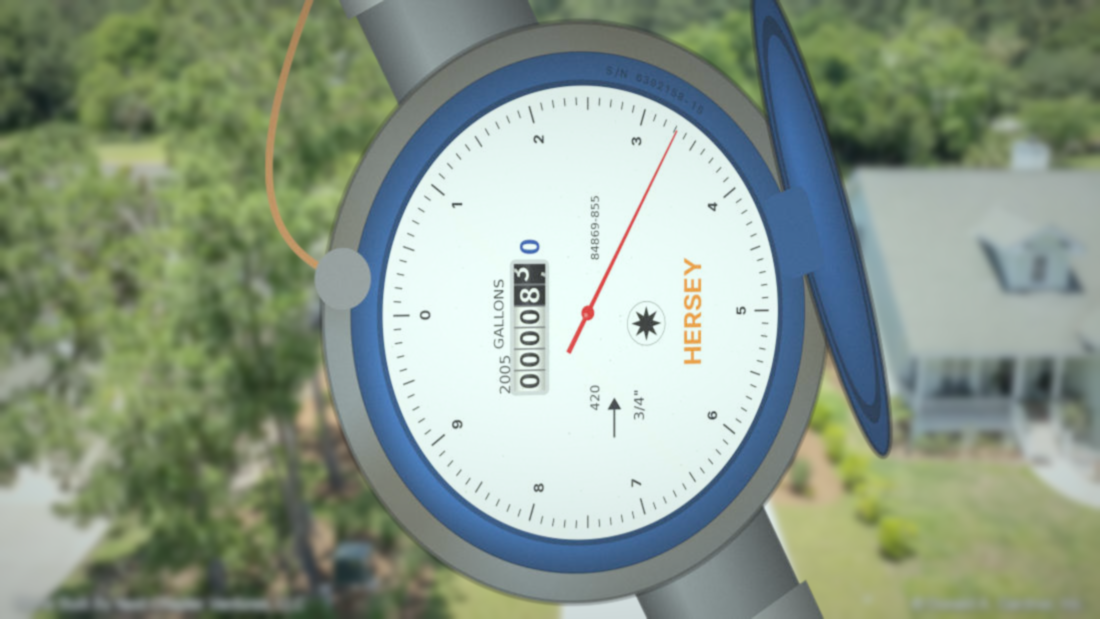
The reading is 833.3 gal
